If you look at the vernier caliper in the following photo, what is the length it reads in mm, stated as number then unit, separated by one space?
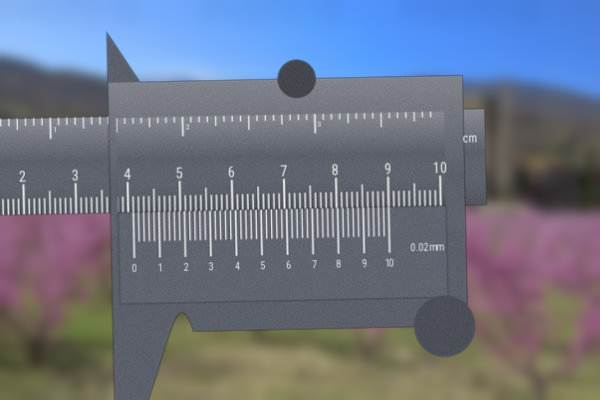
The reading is 41.0 mm
